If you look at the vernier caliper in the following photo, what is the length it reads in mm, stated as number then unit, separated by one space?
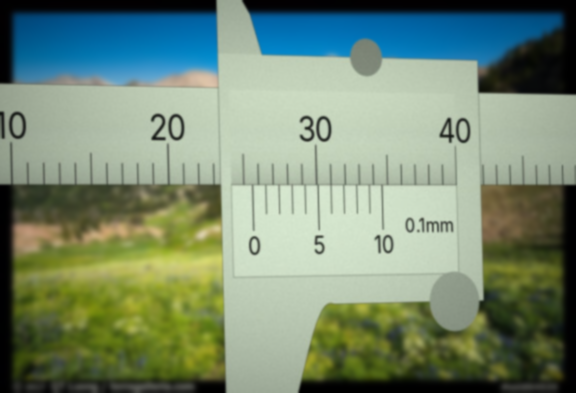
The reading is 25.6 mm
